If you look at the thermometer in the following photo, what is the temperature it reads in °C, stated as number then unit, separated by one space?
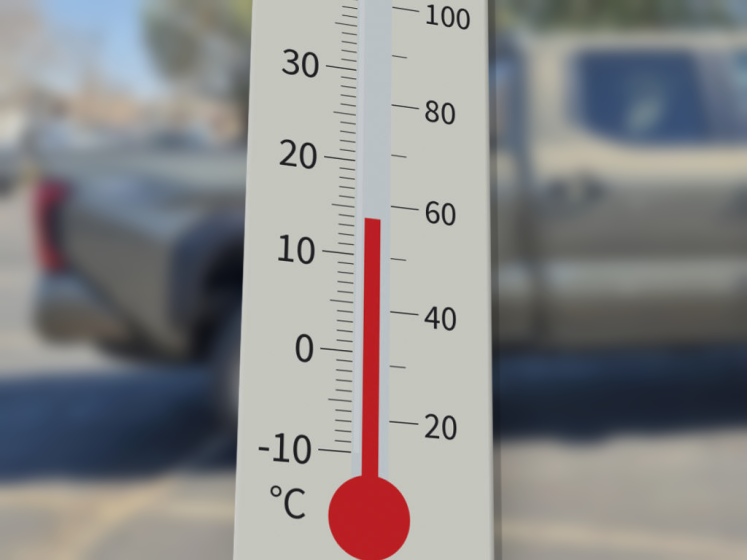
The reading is 14 °C
